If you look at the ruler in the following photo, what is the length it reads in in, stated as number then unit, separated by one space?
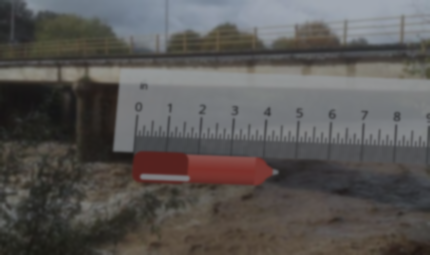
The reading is 4.5 in
